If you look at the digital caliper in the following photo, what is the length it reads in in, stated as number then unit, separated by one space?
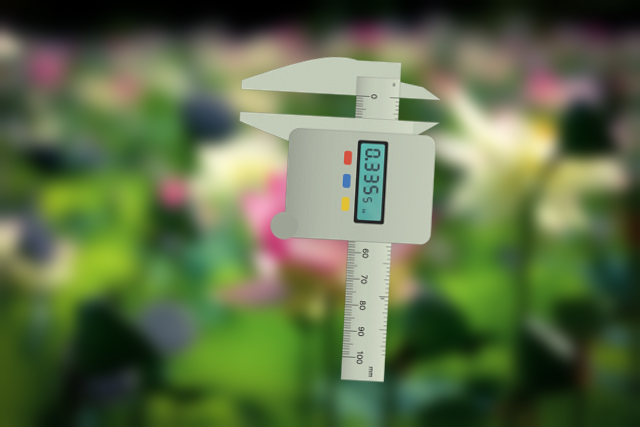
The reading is 0.3355 in
